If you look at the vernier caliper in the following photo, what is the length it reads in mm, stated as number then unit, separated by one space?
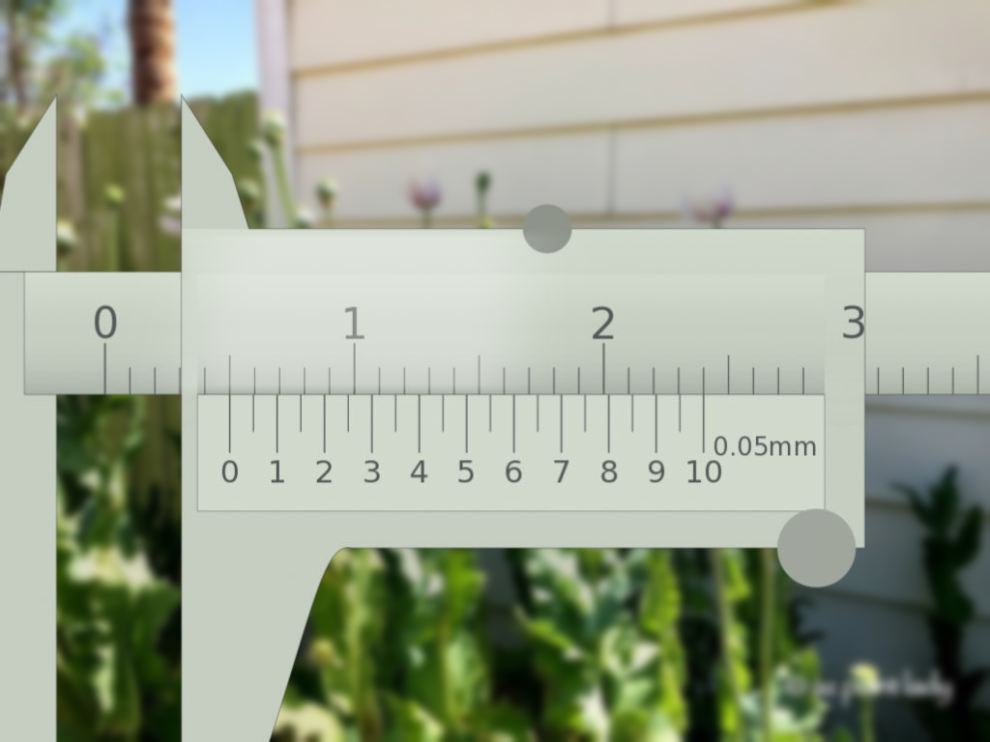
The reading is 5.00 mm
